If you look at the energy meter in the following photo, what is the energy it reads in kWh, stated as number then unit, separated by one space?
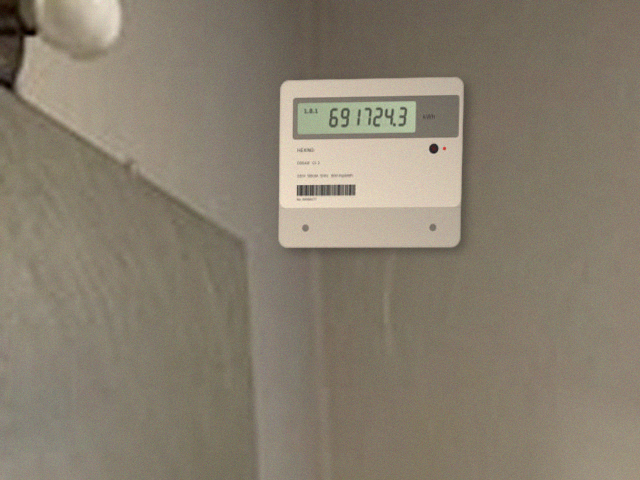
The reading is 691724.3 kWh
